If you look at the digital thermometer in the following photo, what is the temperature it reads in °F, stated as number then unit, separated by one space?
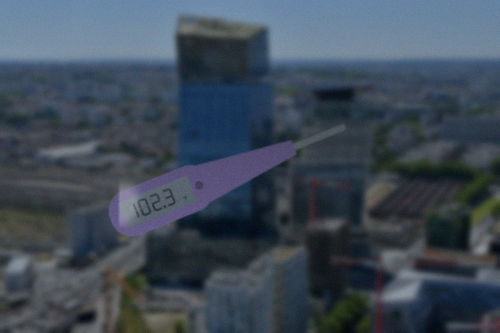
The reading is 102.3 °F
